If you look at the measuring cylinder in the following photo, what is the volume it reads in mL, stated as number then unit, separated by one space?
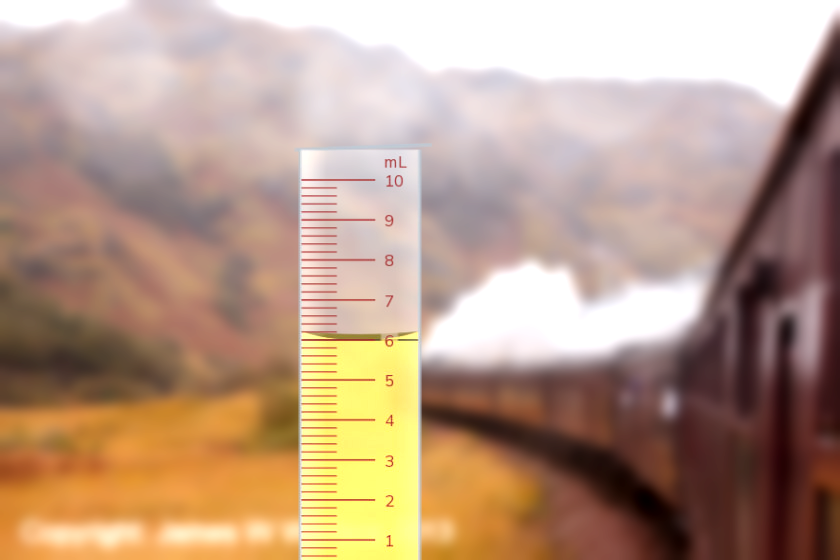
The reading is 6 mL
